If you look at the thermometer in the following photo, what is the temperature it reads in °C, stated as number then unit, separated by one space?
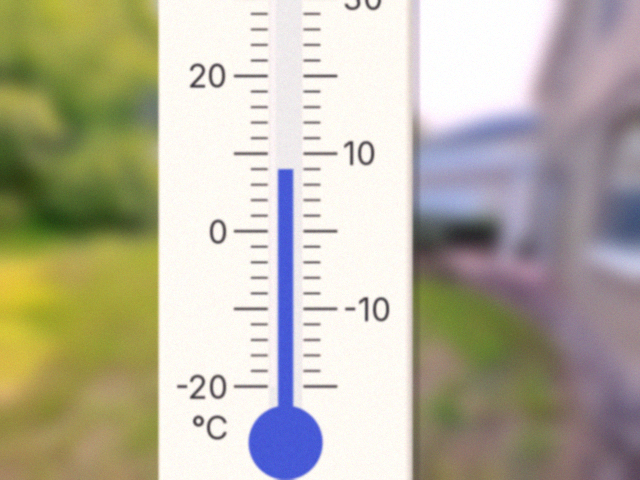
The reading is 8 °C
